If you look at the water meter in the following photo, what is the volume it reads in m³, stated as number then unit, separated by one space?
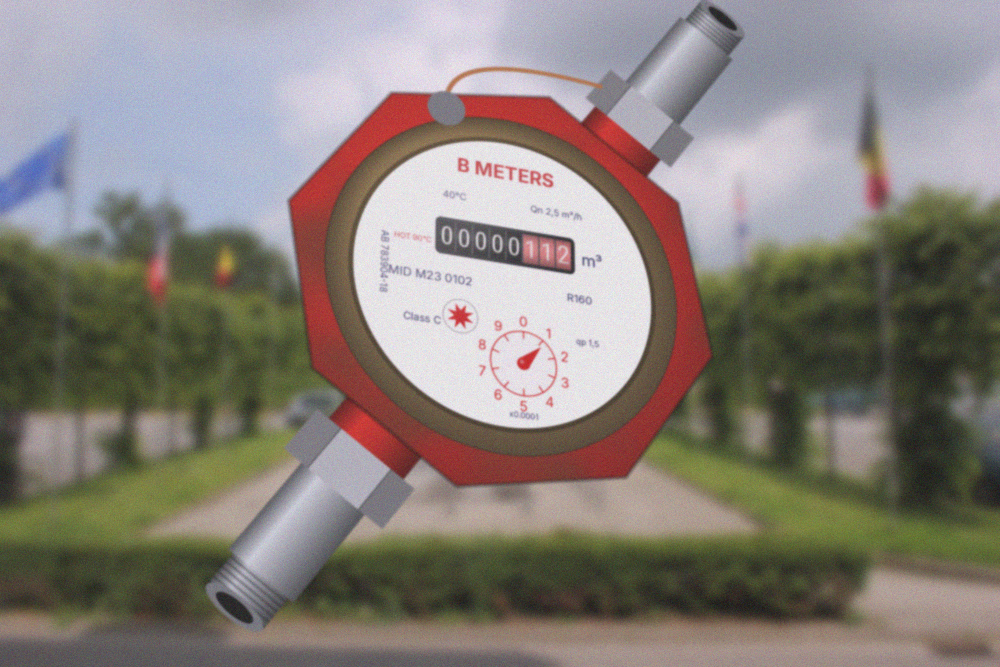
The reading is 0.1121 m³
